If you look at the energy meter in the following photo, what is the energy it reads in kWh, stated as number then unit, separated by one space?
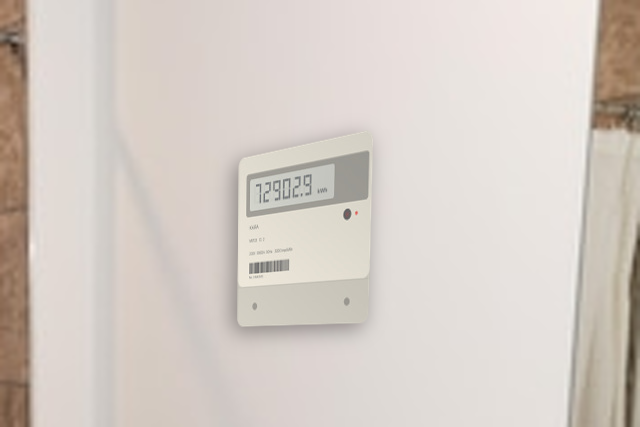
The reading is 72902.9 kWh
